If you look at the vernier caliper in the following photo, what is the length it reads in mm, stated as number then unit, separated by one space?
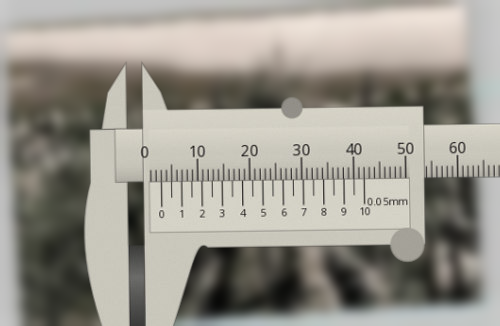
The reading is 3.0 mm
